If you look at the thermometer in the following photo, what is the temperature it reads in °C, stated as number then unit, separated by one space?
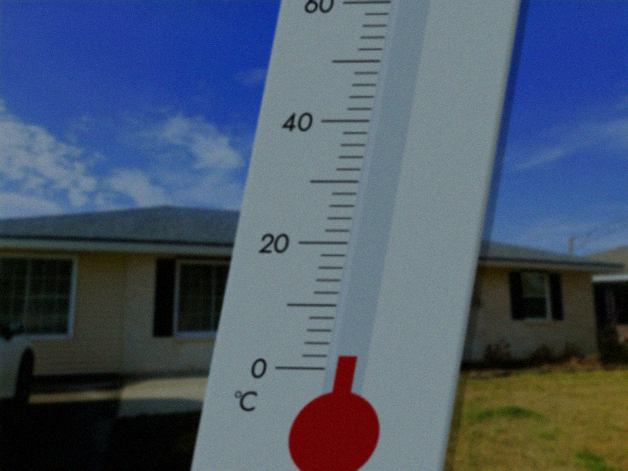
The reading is 2 °C
